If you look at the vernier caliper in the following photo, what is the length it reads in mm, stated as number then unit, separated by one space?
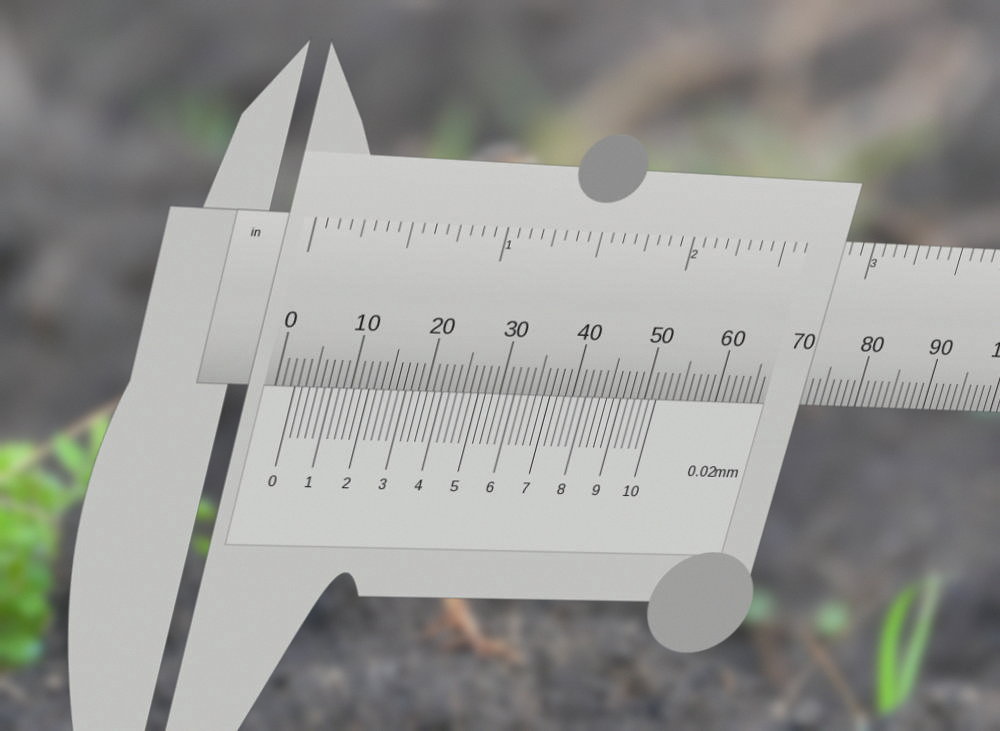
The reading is 2.6 mm
